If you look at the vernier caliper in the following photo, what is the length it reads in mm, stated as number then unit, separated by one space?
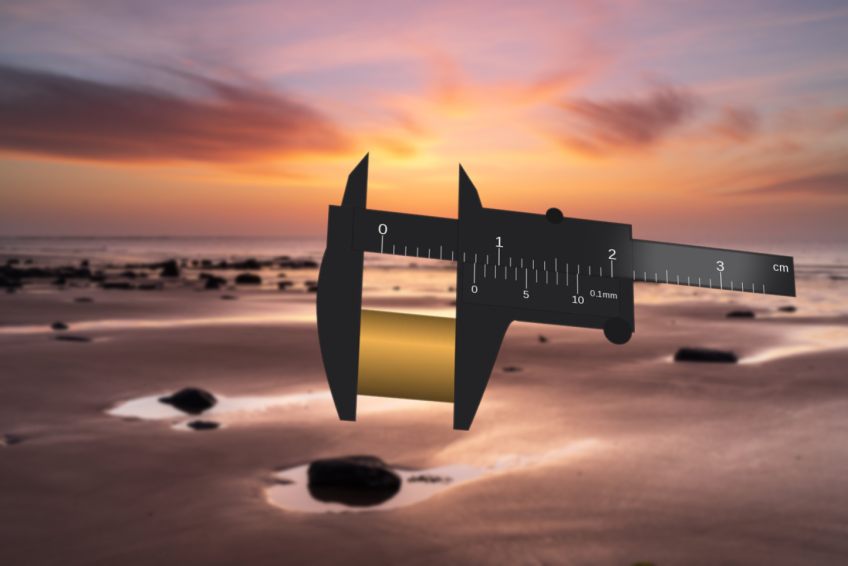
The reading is 7.9 mm
